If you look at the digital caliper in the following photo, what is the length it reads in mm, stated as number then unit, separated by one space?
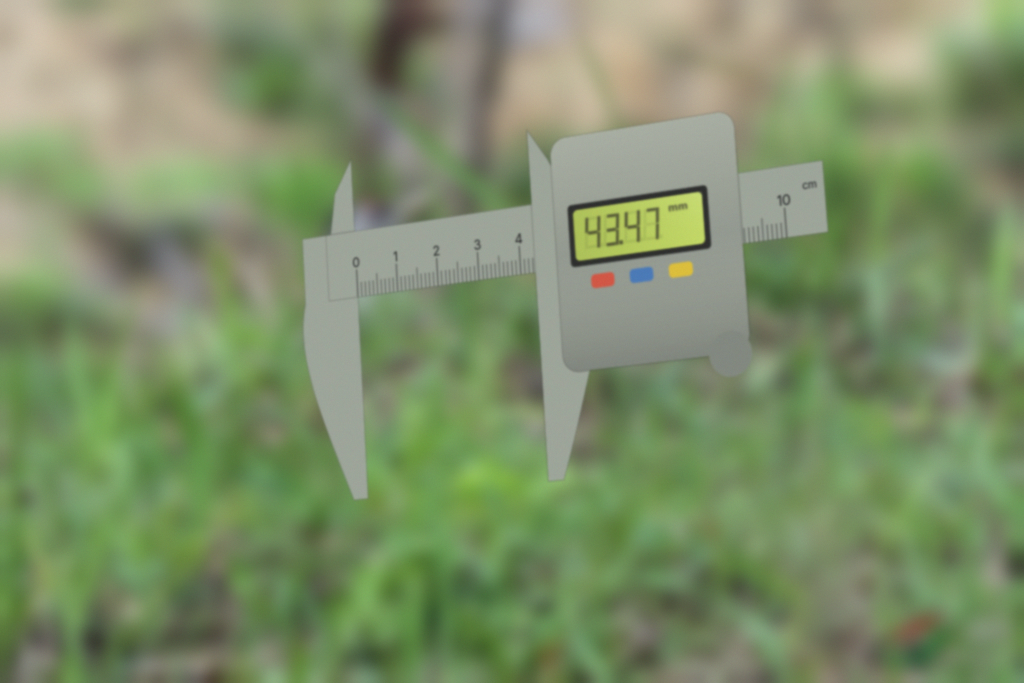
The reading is 43.47 mm
